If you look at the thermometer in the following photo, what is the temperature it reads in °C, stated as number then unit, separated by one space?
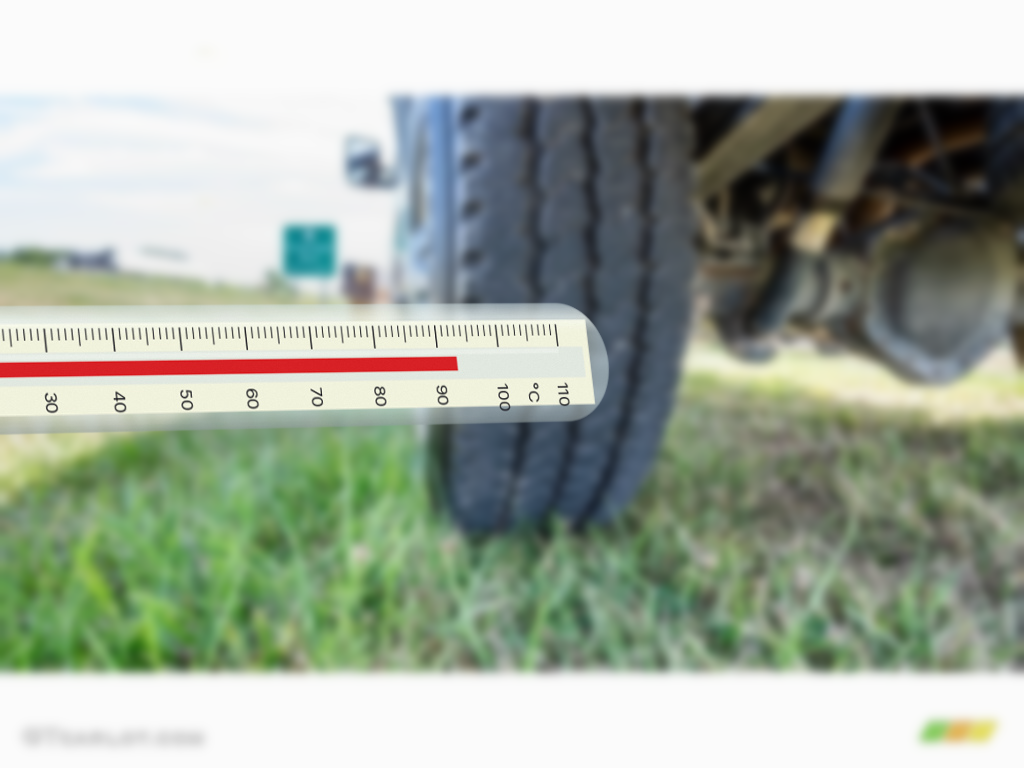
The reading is 93 °C
